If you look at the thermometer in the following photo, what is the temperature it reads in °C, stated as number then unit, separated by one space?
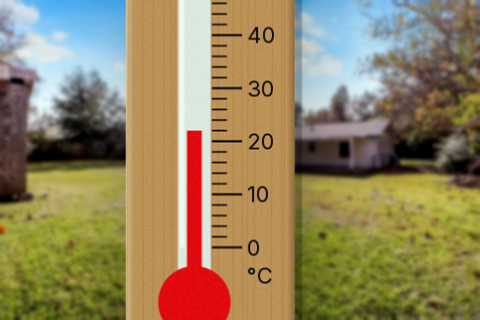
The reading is 22 °C
